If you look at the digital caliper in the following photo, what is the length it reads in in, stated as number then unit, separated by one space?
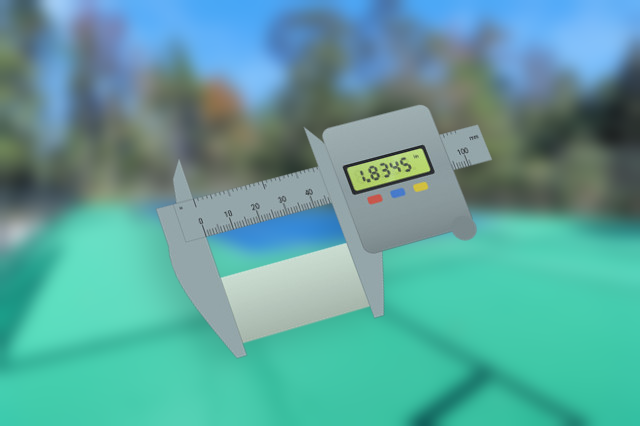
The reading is 1.8345 in
